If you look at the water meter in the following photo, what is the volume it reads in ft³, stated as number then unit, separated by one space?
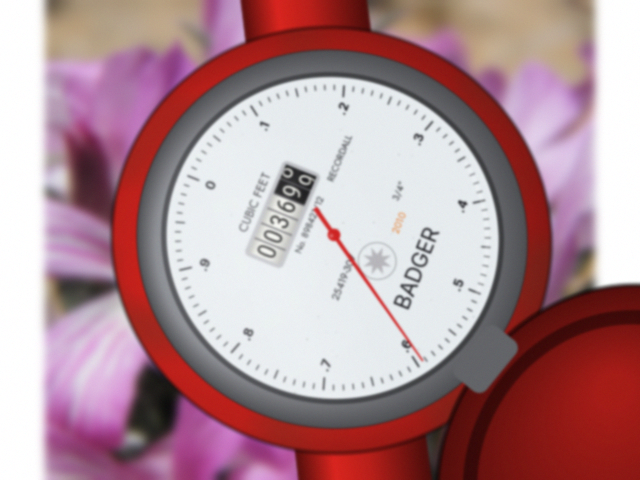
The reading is 3698.59 ft³
